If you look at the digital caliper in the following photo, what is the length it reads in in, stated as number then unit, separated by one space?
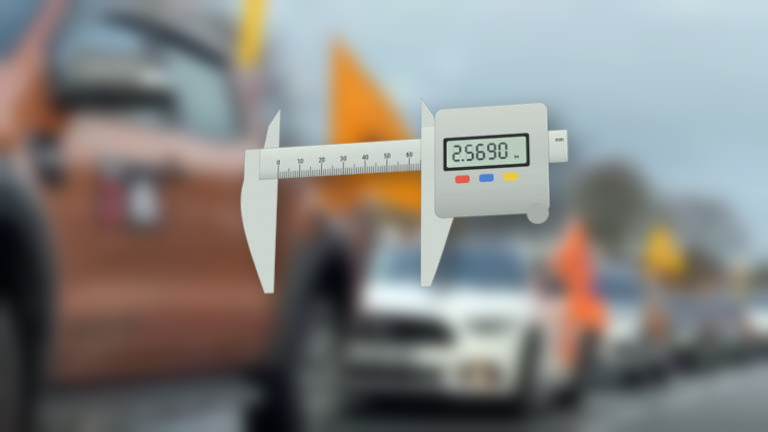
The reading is 2.5690 in
